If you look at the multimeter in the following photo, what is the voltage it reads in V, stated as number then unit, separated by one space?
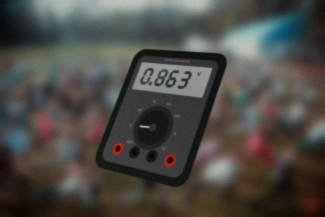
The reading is 0.863 V
